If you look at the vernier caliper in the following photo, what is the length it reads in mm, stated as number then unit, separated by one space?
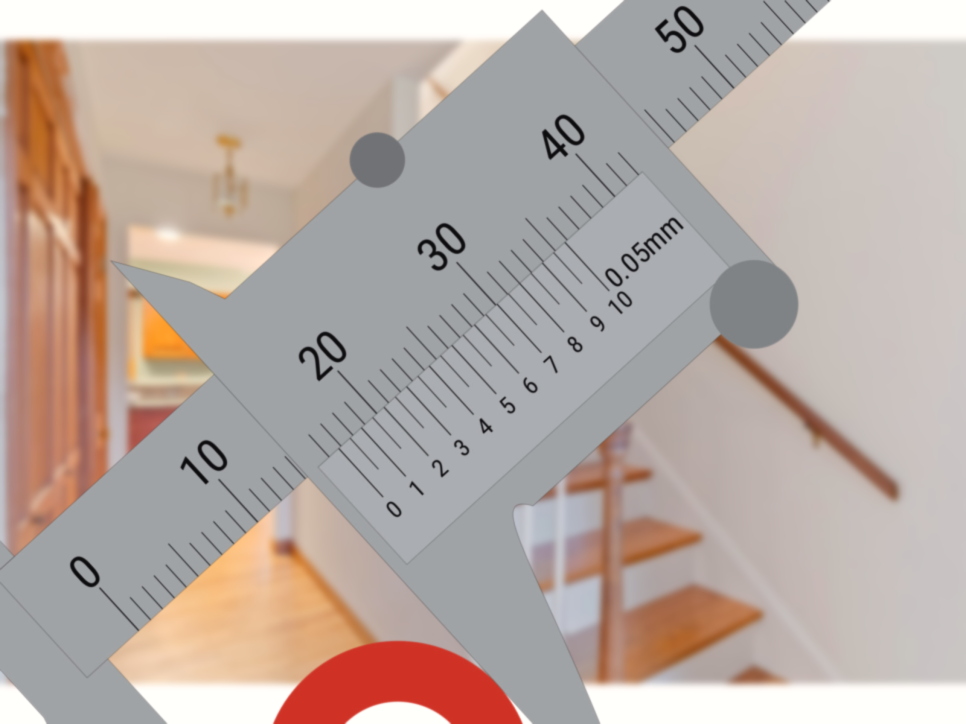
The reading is 16.8 mm
